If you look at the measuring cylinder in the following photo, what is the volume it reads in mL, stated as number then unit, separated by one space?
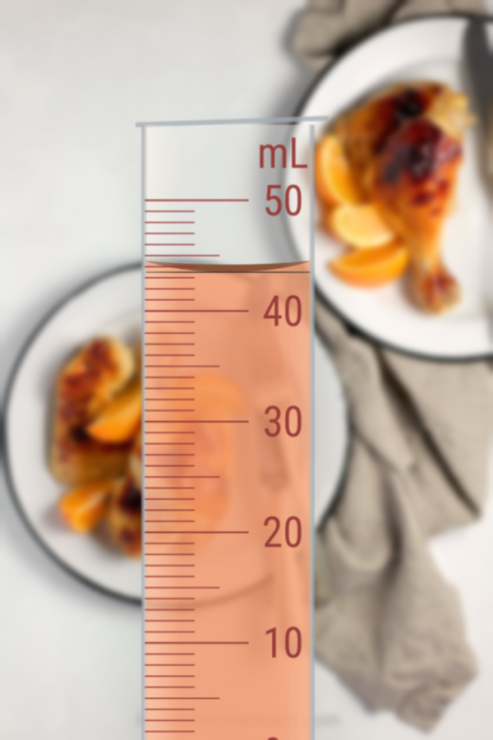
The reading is 43.5 mL
